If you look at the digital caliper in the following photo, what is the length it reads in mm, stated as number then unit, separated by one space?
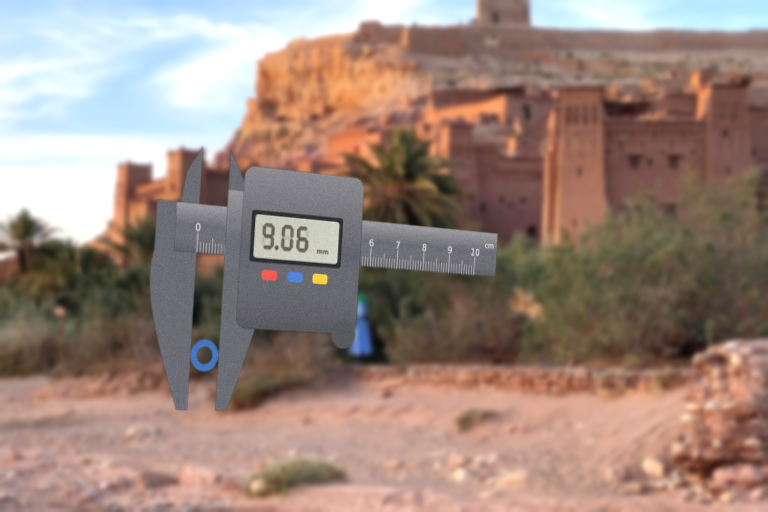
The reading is 9.06 mm
